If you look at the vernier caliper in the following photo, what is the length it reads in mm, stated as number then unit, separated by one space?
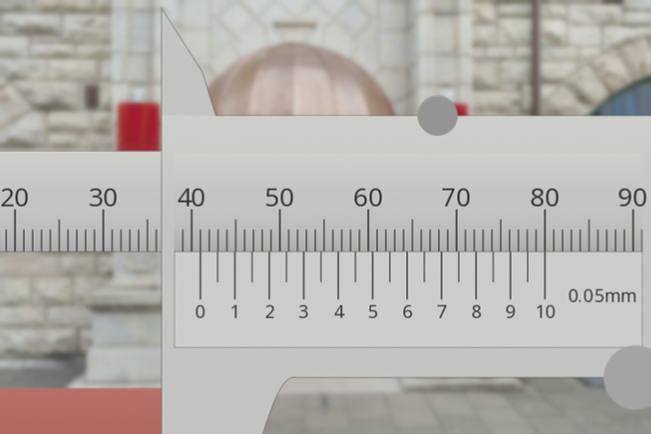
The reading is 41.0 mm
